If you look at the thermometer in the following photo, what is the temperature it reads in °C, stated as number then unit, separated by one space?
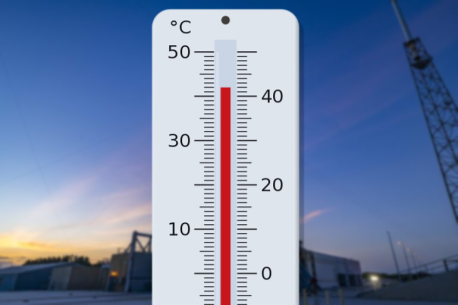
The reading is 42 °C
